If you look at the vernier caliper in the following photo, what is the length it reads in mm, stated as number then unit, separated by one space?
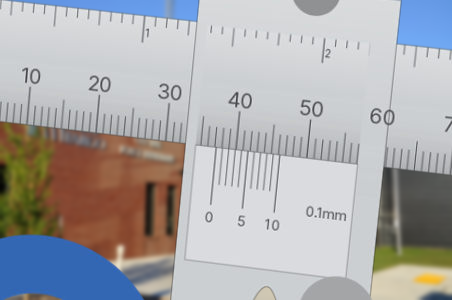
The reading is 37.2 mm
